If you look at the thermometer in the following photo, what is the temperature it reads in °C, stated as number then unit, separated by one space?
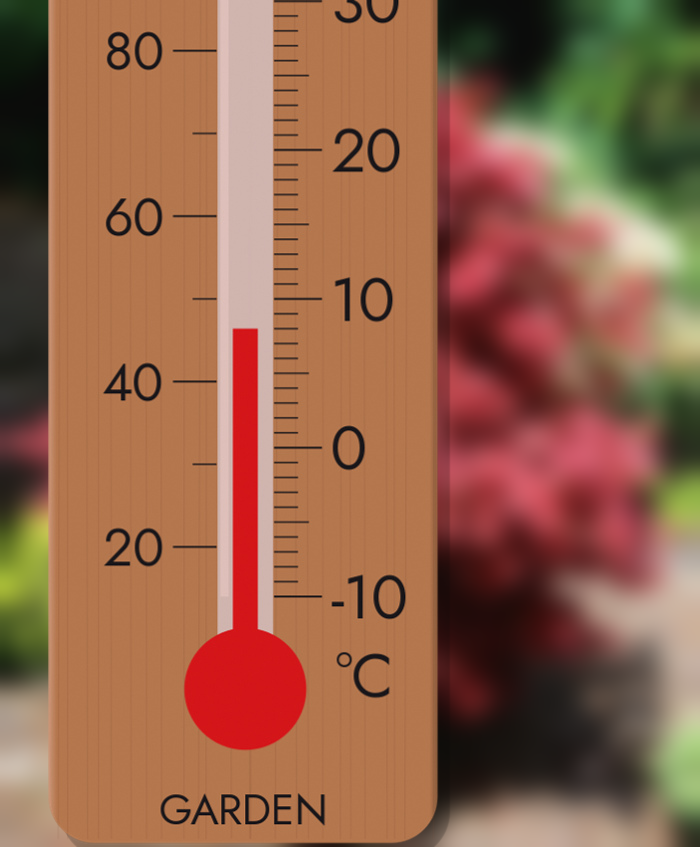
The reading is 8 °C
